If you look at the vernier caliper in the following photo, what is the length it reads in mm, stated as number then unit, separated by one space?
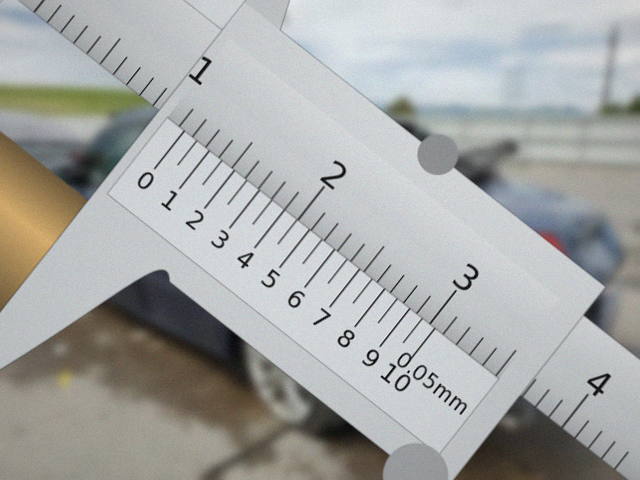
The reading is 11.4 mm
